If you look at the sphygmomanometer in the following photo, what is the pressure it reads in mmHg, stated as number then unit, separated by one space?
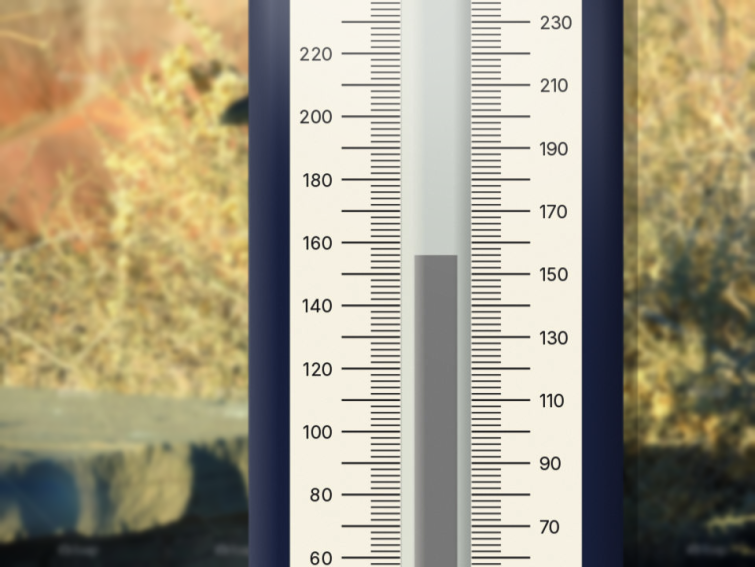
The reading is 156 mmHg
